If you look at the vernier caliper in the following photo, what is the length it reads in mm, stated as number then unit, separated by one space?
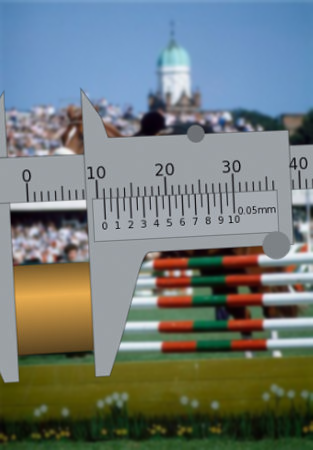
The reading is 11.0 mm
